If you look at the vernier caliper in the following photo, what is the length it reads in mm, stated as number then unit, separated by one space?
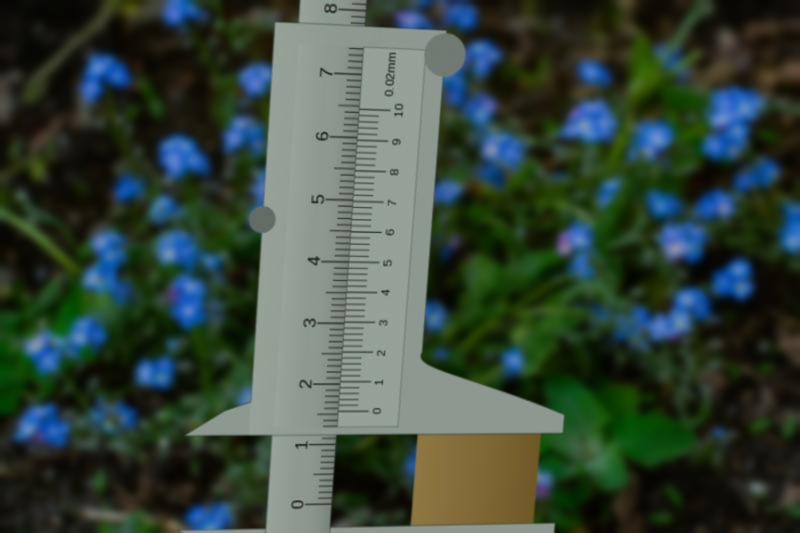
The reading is 15.5 mm
